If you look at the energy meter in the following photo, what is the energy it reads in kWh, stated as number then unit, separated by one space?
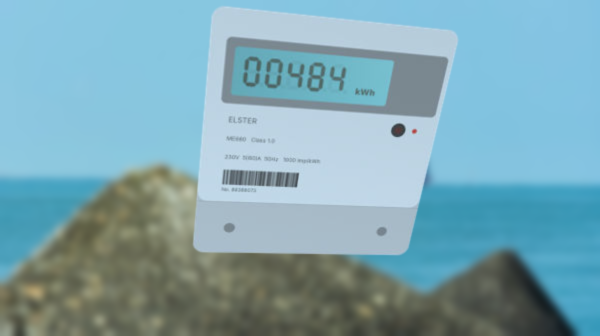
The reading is 484 kWh
